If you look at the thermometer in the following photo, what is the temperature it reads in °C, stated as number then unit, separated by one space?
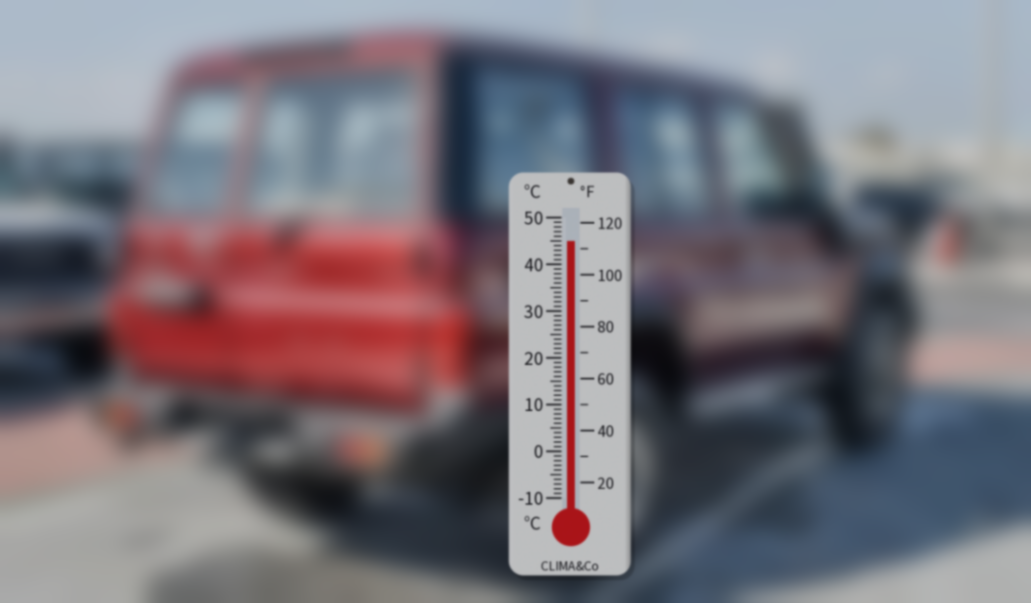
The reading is 45 °C
